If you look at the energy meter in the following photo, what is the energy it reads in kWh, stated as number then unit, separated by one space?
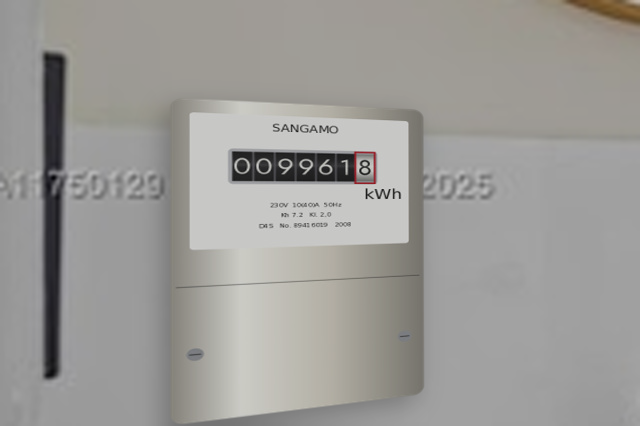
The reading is 9961.8 kWh
